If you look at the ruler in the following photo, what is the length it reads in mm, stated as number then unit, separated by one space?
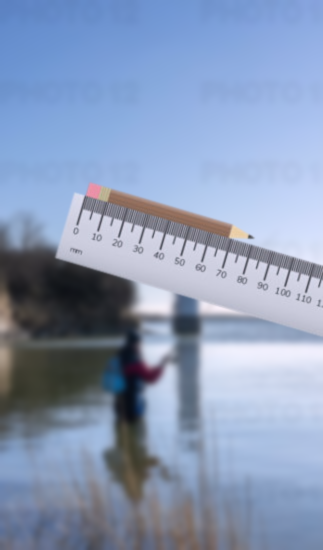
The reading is 80 mm
